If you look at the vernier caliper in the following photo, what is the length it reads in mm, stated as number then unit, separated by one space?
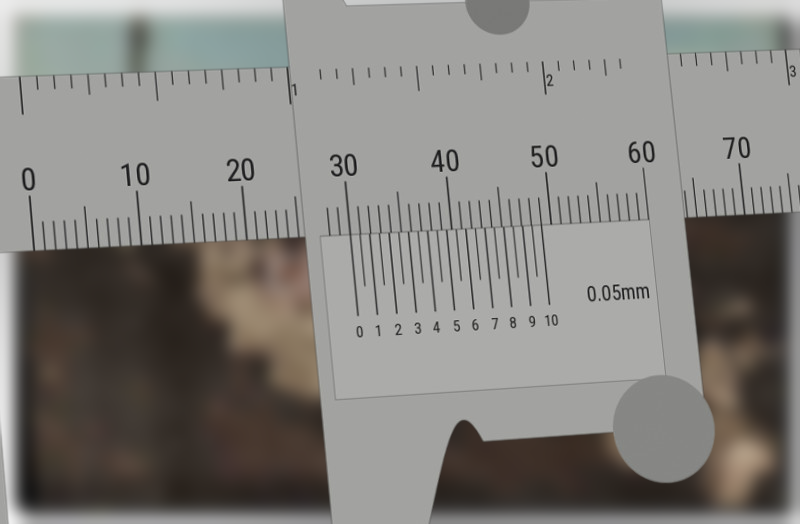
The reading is 30.0 mm
